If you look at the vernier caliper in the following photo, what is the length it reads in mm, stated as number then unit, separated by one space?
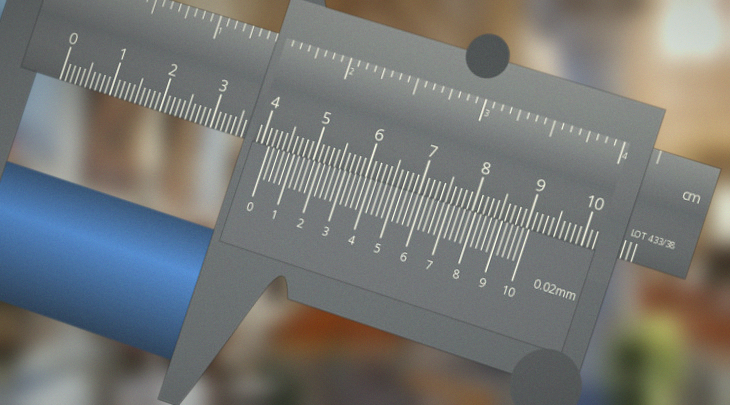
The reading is 41.5 mm
